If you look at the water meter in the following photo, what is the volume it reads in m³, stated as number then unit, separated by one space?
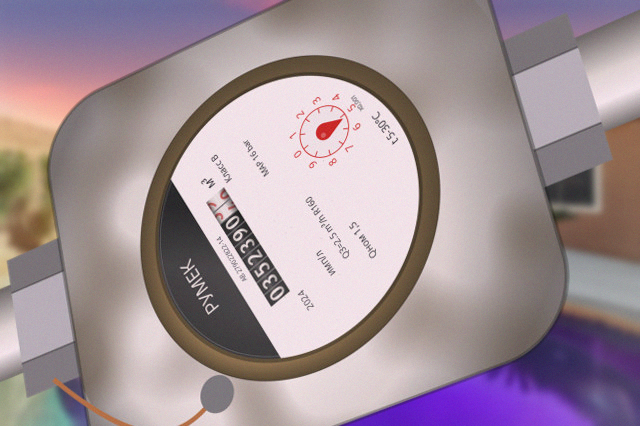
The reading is 352390.395 m³
